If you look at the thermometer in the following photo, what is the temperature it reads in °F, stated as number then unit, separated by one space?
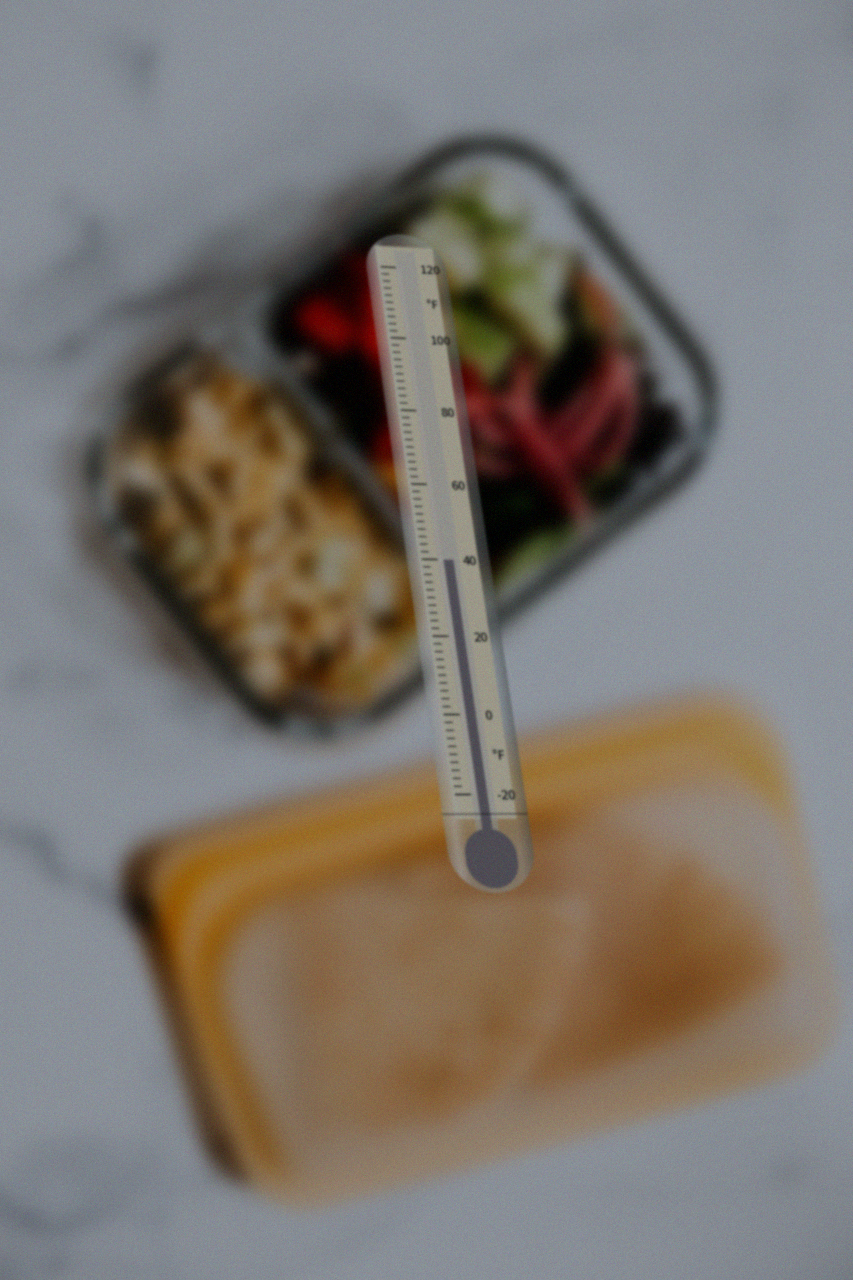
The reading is 40 °F
